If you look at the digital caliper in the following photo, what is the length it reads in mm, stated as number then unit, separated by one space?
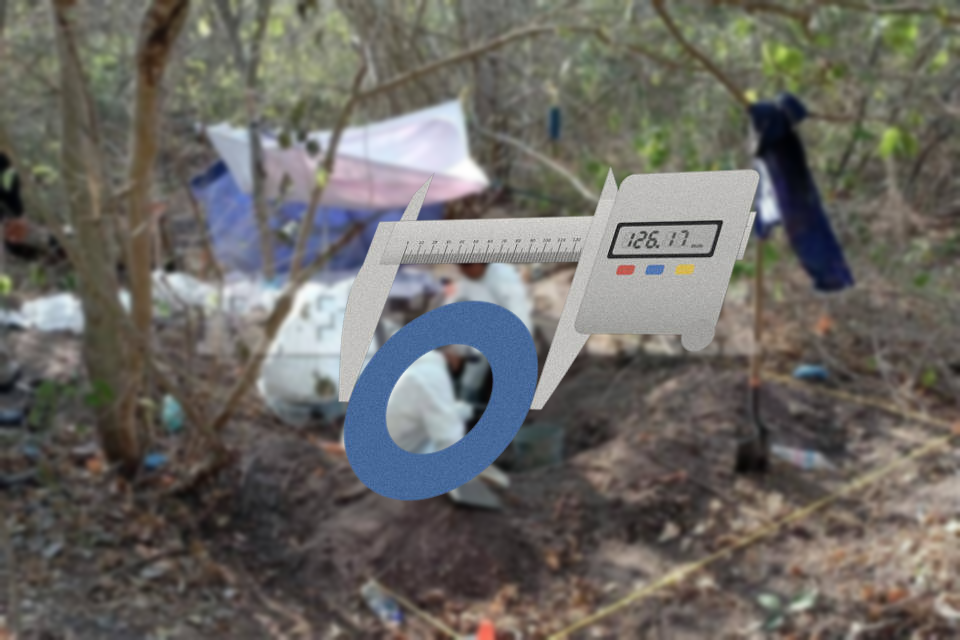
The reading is 126.17 mm
